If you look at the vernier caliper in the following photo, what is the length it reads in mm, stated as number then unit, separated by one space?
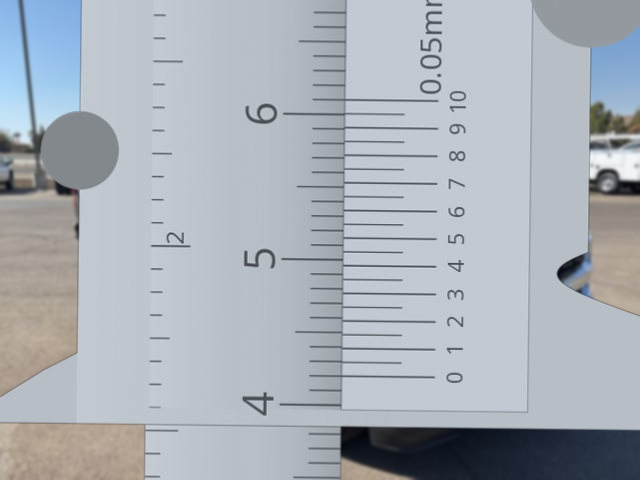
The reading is 42.0 mm
